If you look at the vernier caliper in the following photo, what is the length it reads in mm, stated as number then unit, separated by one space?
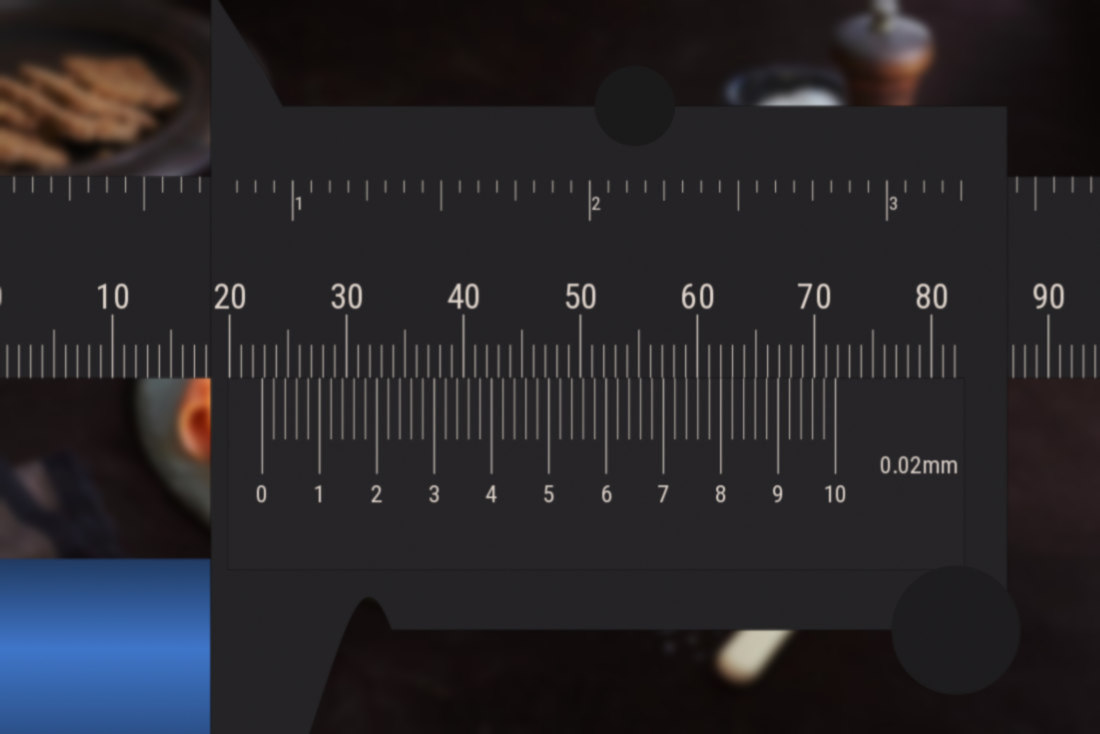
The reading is 22.8 mm
